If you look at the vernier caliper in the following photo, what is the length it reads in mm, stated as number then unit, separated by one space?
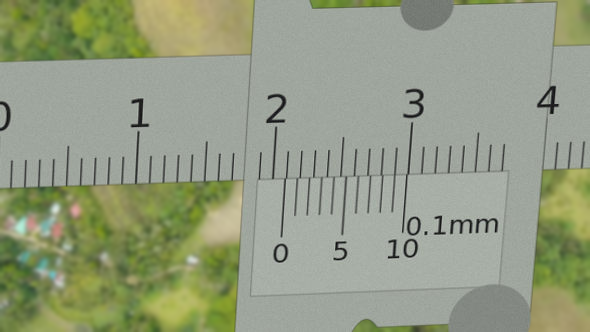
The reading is 20.9 mm
